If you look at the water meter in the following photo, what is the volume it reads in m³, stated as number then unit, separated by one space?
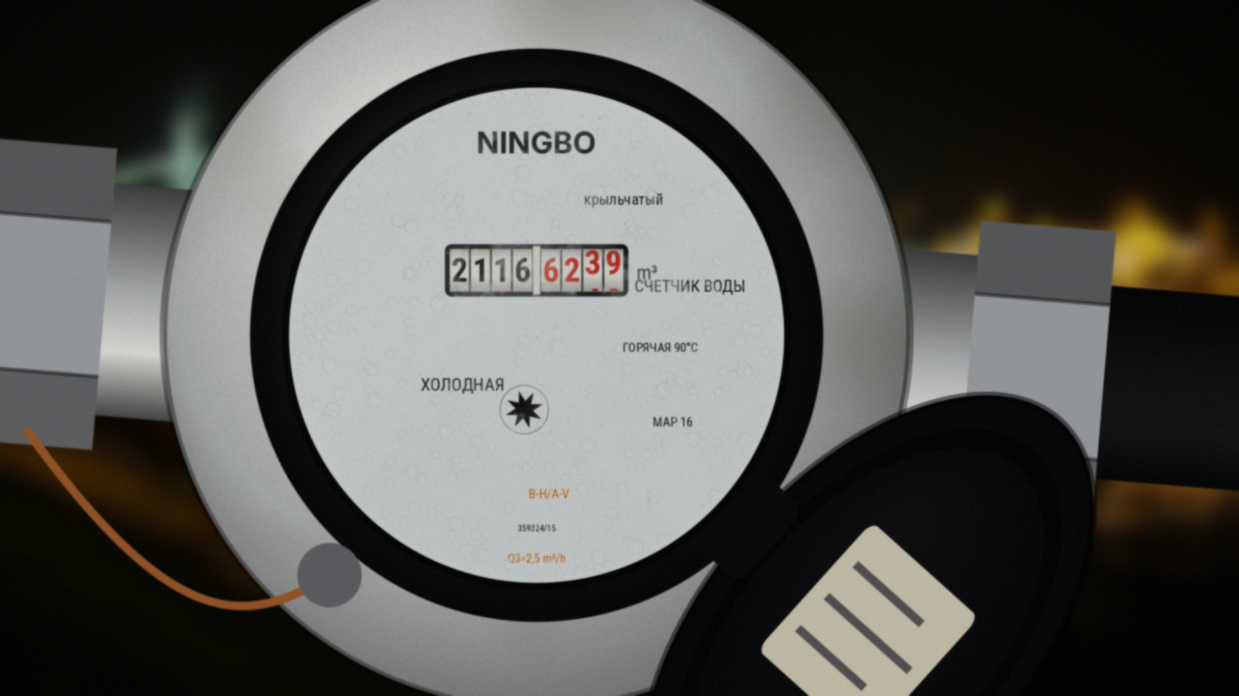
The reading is 2116.6239 m³
